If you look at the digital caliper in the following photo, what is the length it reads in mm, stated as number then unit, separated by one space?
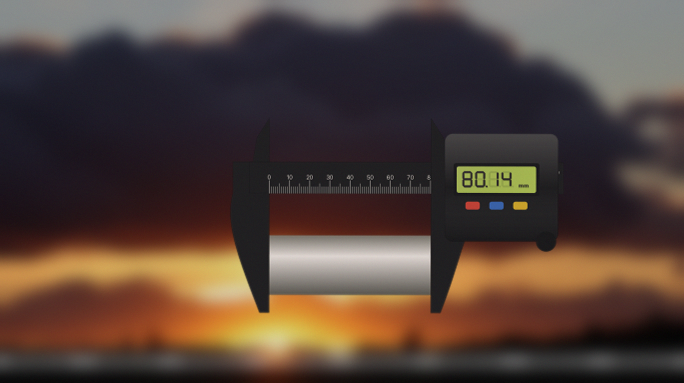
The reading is 80.14 mm
